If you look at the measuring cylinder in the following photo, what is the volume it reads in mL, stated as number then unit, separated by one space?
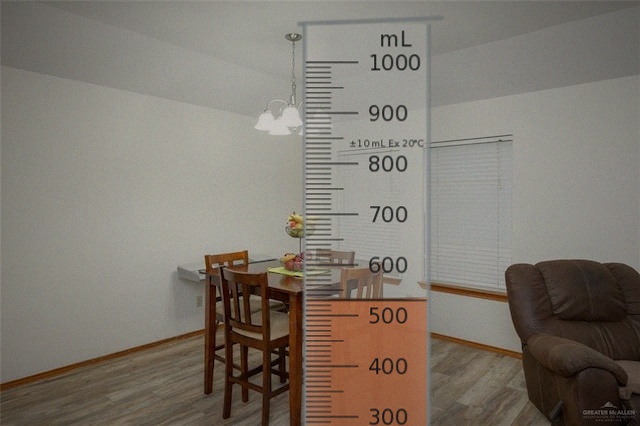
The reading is 530 mL
